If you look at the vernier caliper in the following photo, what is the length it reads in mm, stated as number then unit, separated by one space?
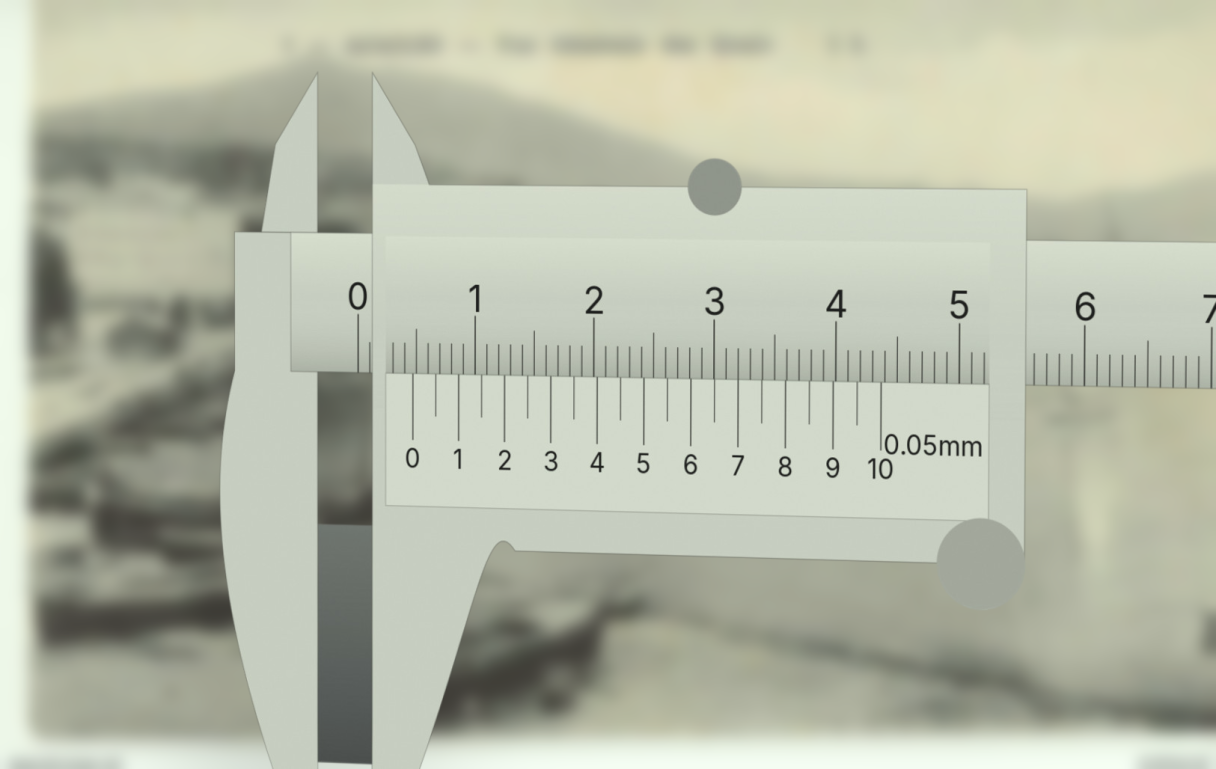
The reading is 4.7 mm
